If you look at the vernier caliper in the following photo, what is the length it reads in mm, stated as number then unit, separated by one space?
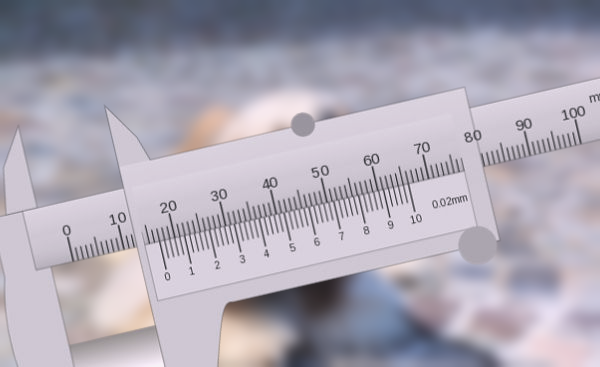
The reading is 17.0 mm
